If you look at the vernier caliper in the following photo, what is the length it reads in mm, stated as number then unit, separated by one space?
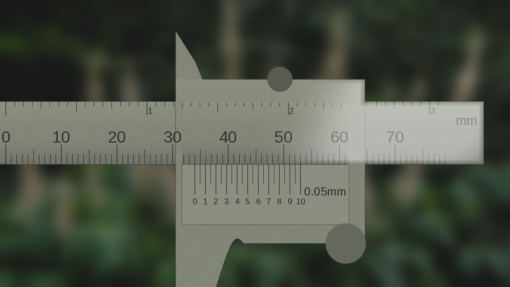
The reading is 34.0 mm
